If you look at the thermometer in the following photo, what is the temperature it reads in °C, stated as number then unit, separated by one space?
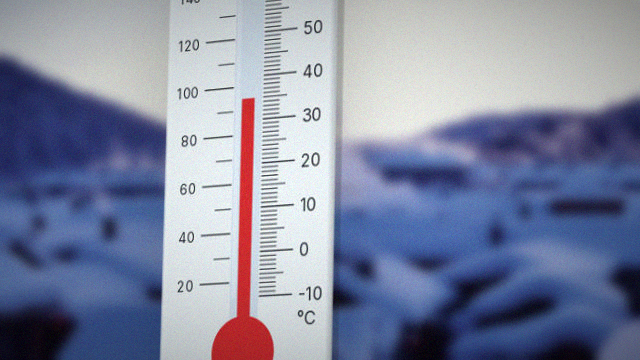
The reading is 35 °C
